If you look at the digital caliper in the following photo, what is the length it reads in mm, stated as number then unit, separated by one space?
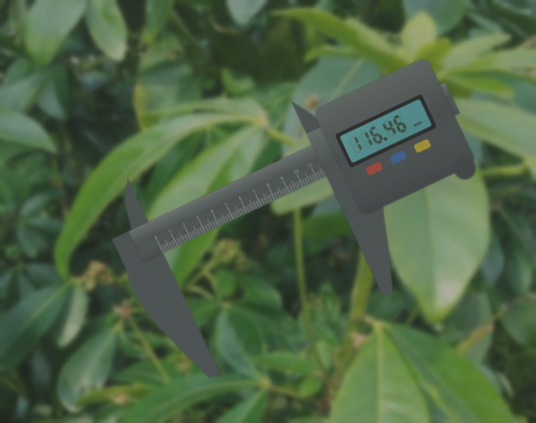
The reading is 116.46 mm
